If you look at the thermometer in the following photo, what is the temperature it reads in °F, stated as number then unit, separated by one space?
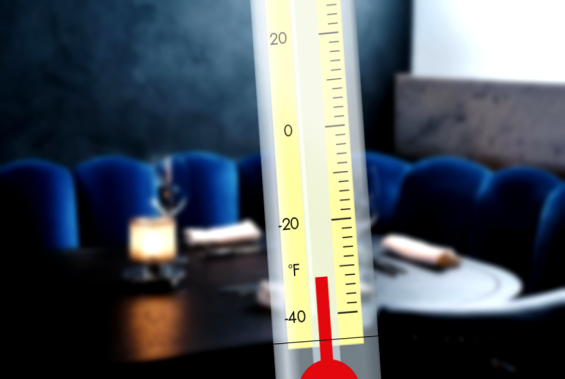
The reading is -32 °F
